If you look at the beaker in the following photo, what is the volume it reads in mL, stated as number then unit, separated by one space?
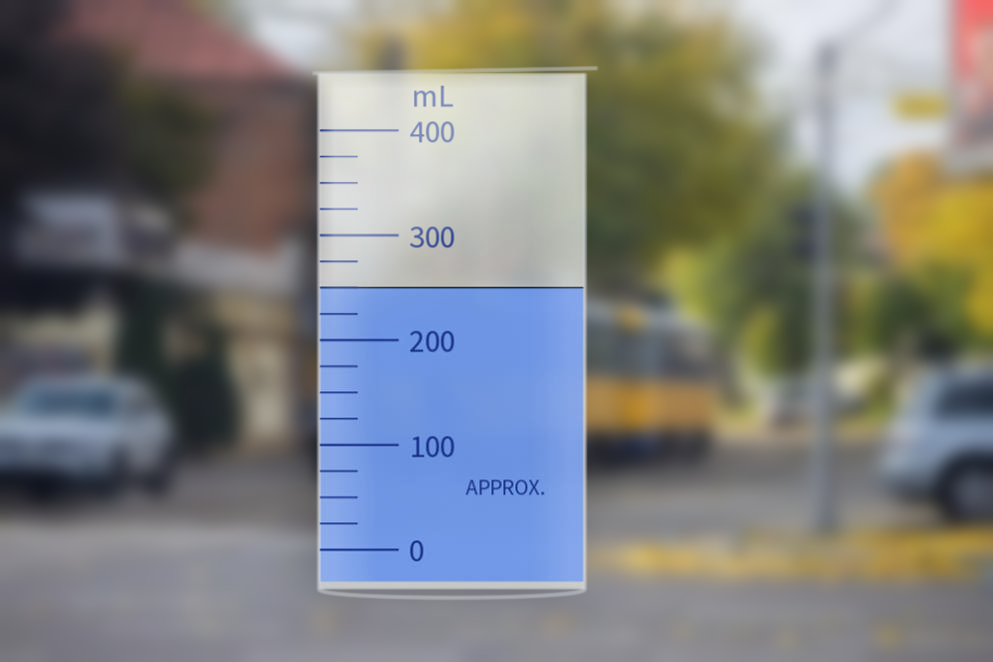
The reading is 250 mL
